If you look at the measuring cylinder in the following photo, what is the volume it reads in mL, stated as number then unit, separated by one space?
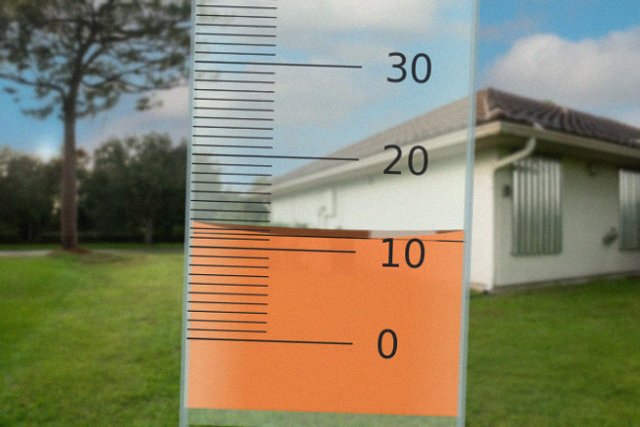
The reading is 11.5 mL
